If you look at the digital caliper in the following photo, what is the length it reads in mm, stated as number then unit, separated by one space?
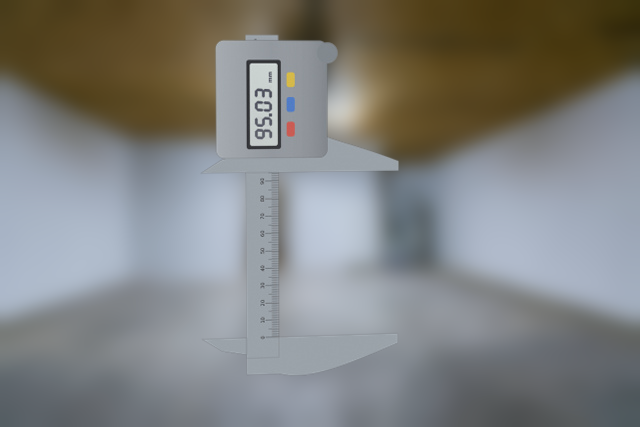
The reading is 95.03 mm
